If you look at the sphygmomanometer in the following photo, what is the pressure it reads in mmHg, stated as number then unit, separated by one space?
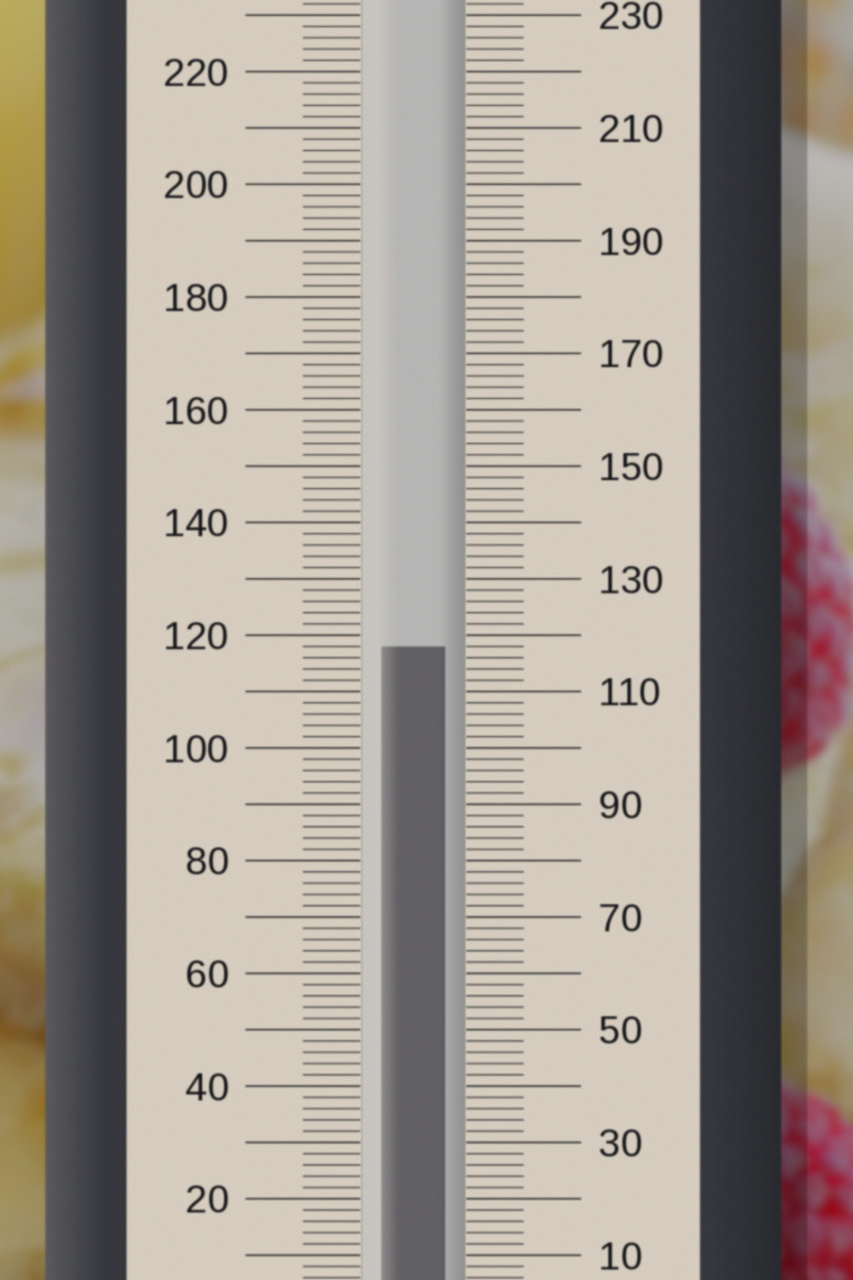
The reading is 118 mmHg
